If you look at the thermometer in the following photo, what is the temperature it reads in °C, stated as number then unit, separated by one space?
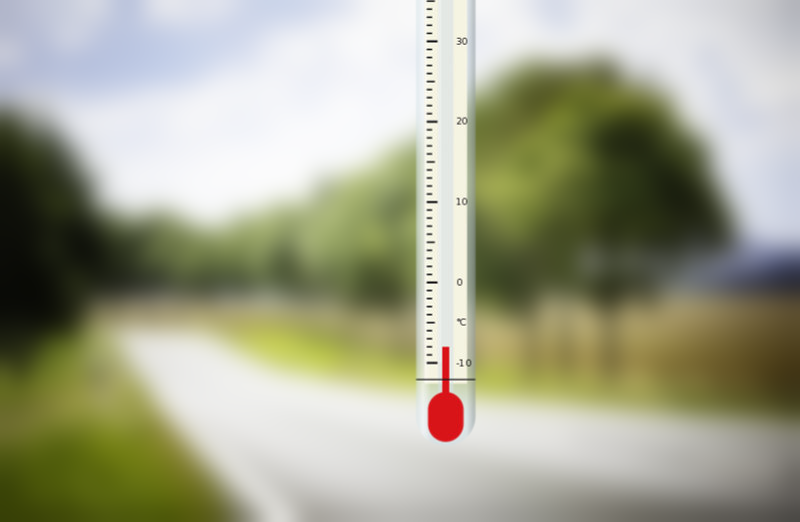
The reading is -8 °C
